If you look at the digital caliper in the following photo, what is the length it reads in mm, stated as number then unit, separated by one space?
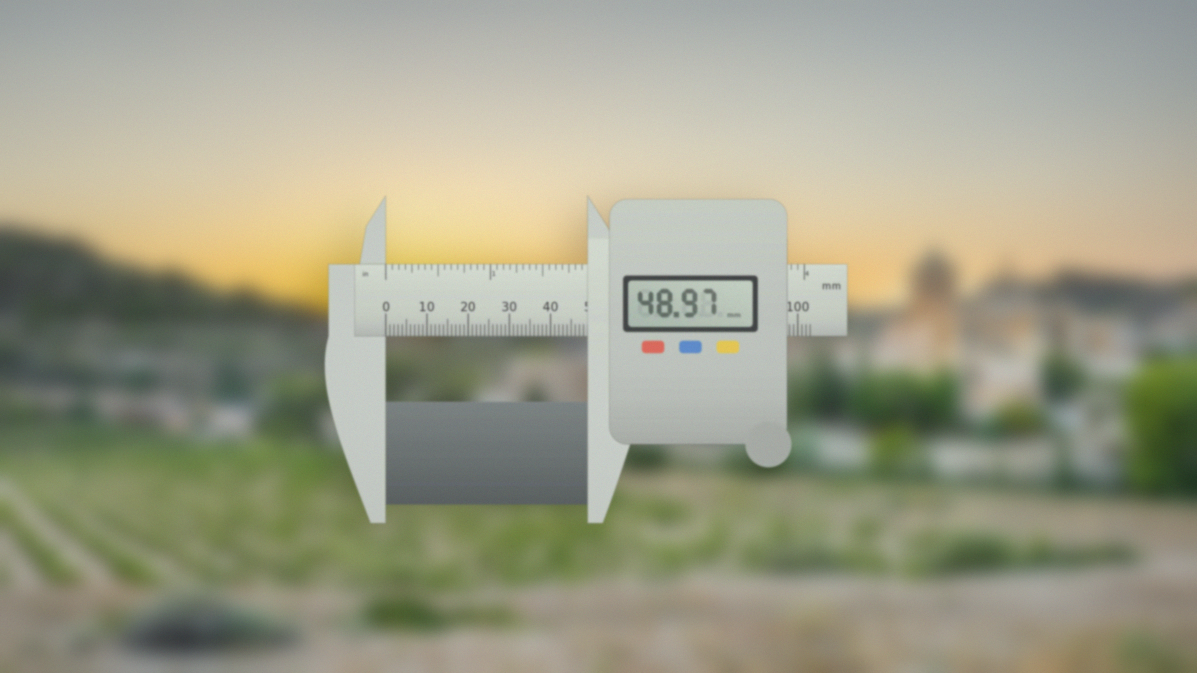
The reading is 48.97 mm
